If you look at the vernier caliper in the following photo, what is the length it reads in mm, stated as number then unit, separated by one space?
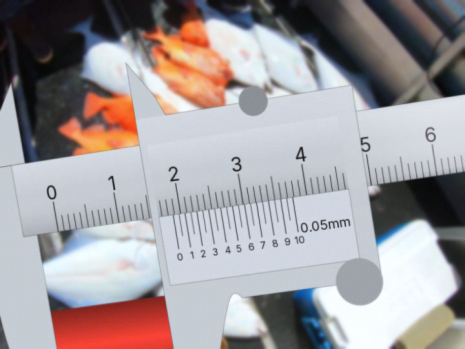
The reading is 18.8 mm
